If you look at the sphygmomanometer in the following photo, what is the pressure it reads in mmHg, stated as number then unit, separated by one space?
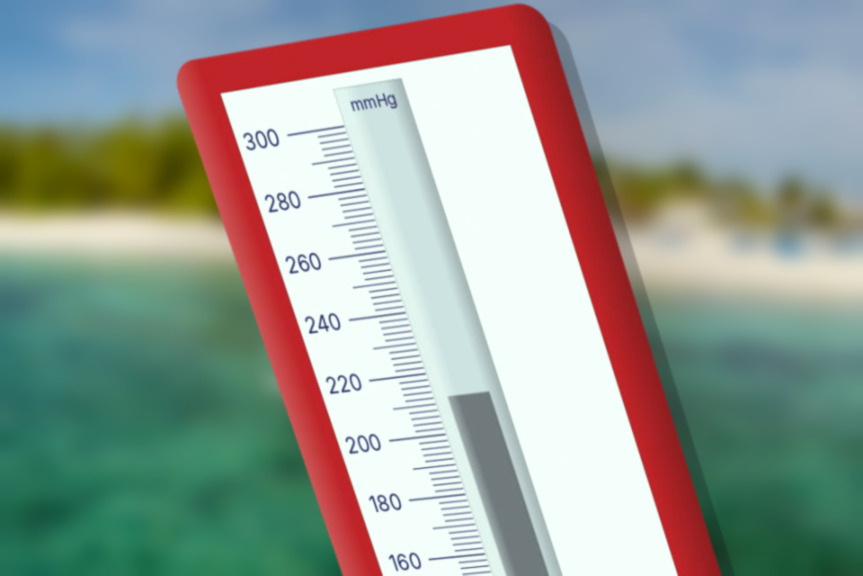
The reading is 212 mmHg
